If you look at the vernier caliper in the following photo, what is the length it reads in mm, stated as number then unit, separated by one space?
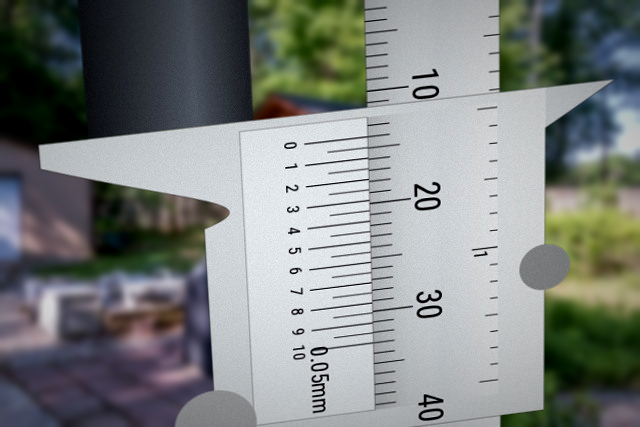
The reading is 14.0 mm
